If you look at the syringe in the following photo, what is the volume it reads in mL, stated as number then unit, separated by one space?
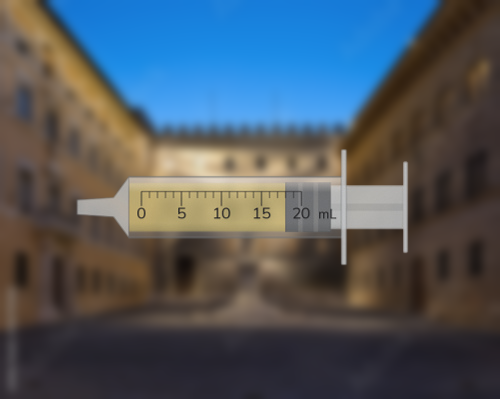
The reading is 18 mL
